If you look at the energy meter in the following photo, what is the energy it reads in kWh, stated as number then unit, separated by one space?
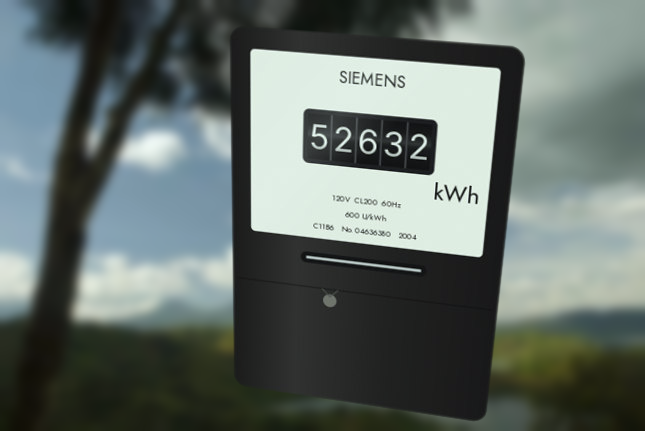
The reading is 52632 kWh
